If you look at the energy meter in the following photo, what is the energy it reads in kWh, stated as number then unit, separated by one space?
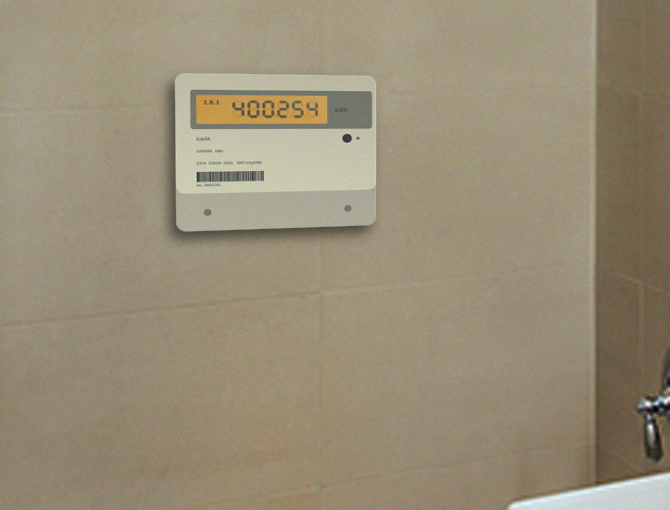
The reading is 400254 kWh
